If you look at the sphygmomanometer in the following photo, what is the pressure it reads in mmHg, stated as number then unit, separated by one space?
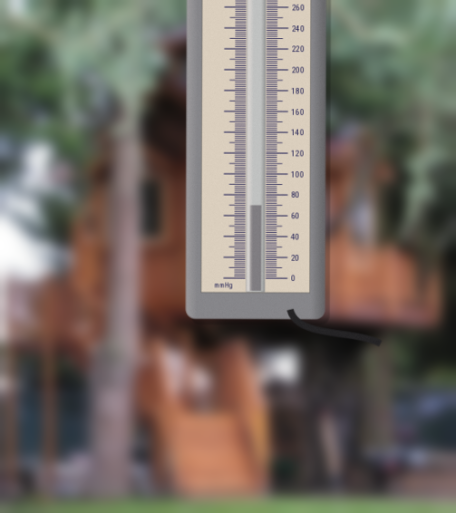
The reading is 70 mmHg
